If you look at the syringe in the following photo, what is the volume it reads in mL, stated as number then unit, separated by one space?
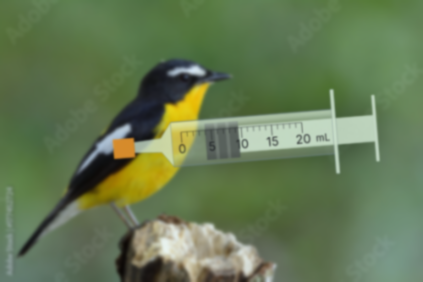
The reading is 4 mL
